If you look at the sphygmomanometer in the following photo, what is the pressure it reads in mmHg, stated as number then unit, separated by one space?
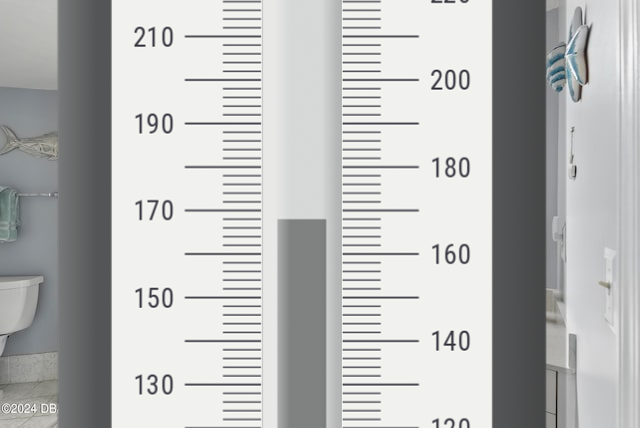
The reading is 168 mmHg
